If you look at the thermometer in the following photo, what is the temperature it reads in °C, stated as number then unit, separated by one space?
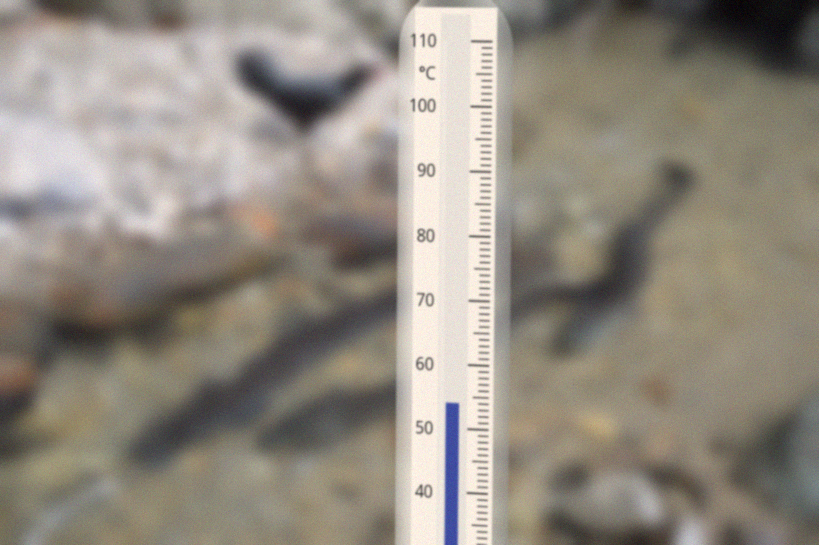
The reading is 54 °C
